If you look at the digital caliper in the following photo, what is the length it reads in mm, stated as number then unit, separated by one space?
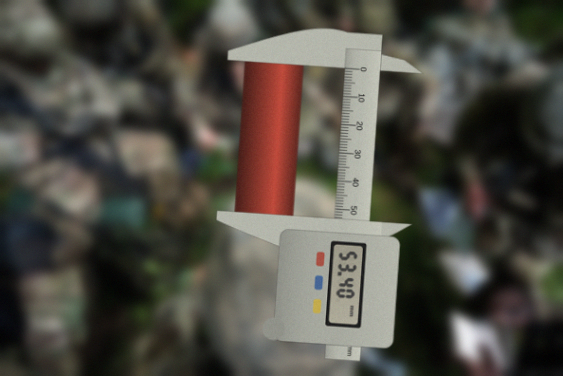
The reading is 53.40 mm
